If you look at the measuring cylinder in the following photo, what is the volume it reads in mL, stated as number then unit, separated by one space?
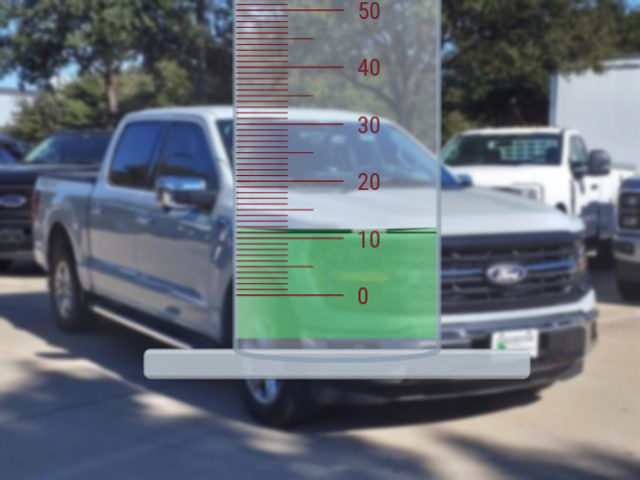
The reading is 11 mL
